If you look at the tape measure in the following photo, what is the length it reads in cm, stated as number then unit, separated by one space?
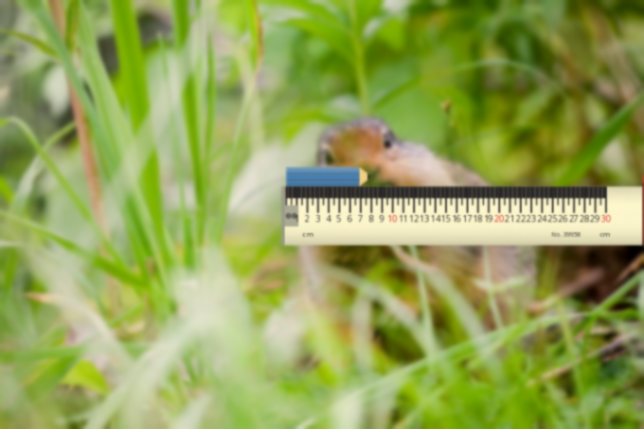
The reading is 8 cm
